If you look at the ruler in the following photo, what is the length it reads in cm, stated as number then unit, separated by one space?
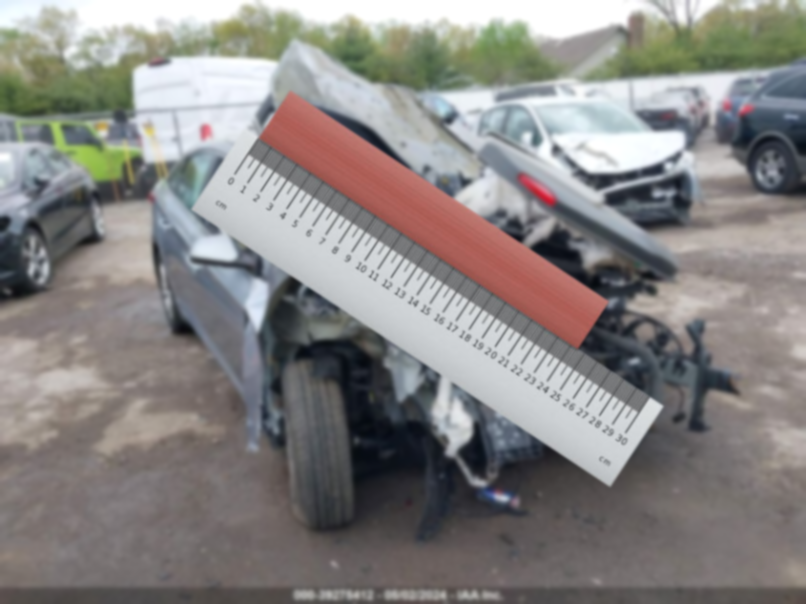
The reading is 24.5 cm
